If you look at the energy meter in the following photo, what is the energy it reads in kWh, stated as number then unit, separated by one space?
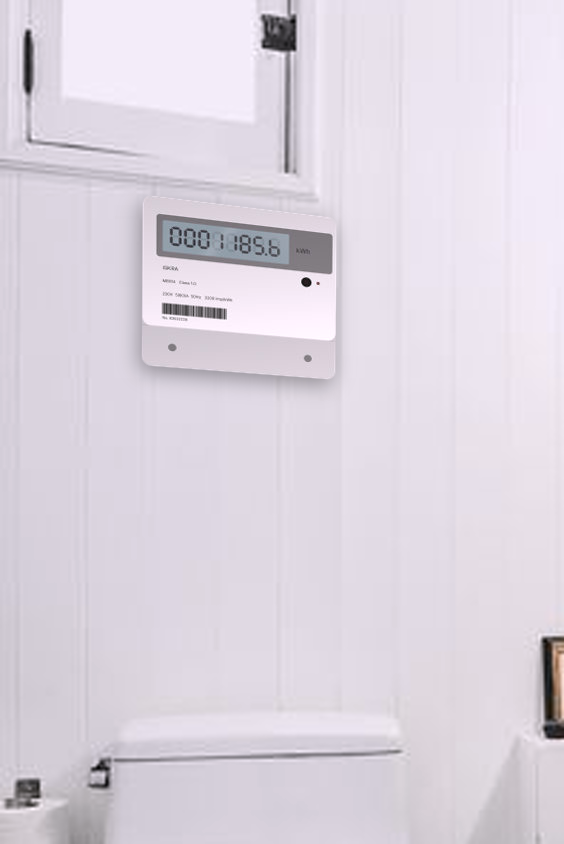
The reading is 1185.6 kWh
